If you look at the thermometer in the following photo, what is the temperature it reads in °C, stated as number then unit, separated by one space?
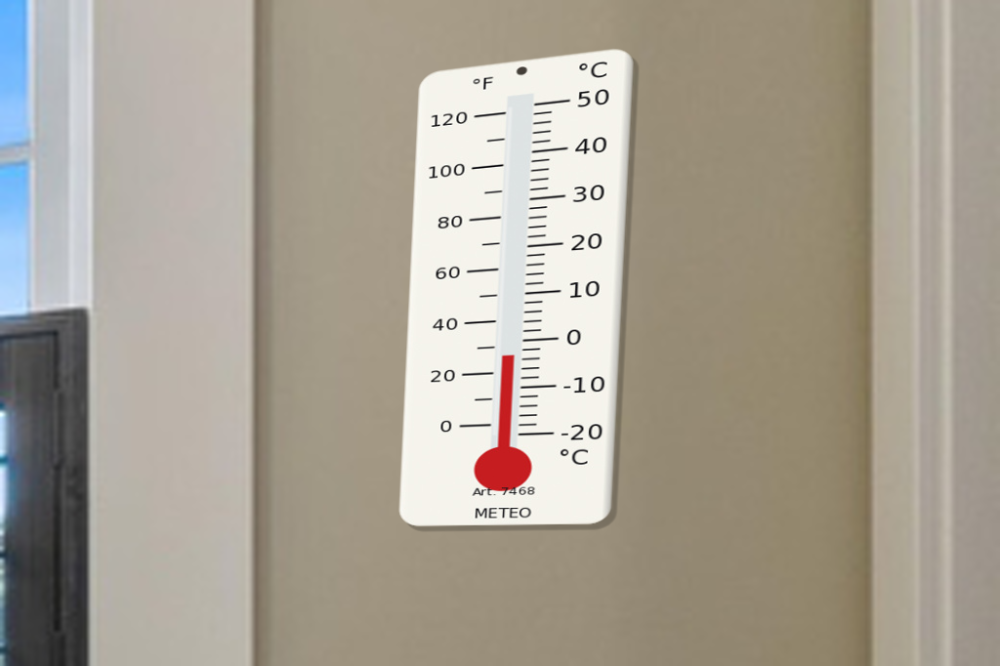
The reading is -3 °C
